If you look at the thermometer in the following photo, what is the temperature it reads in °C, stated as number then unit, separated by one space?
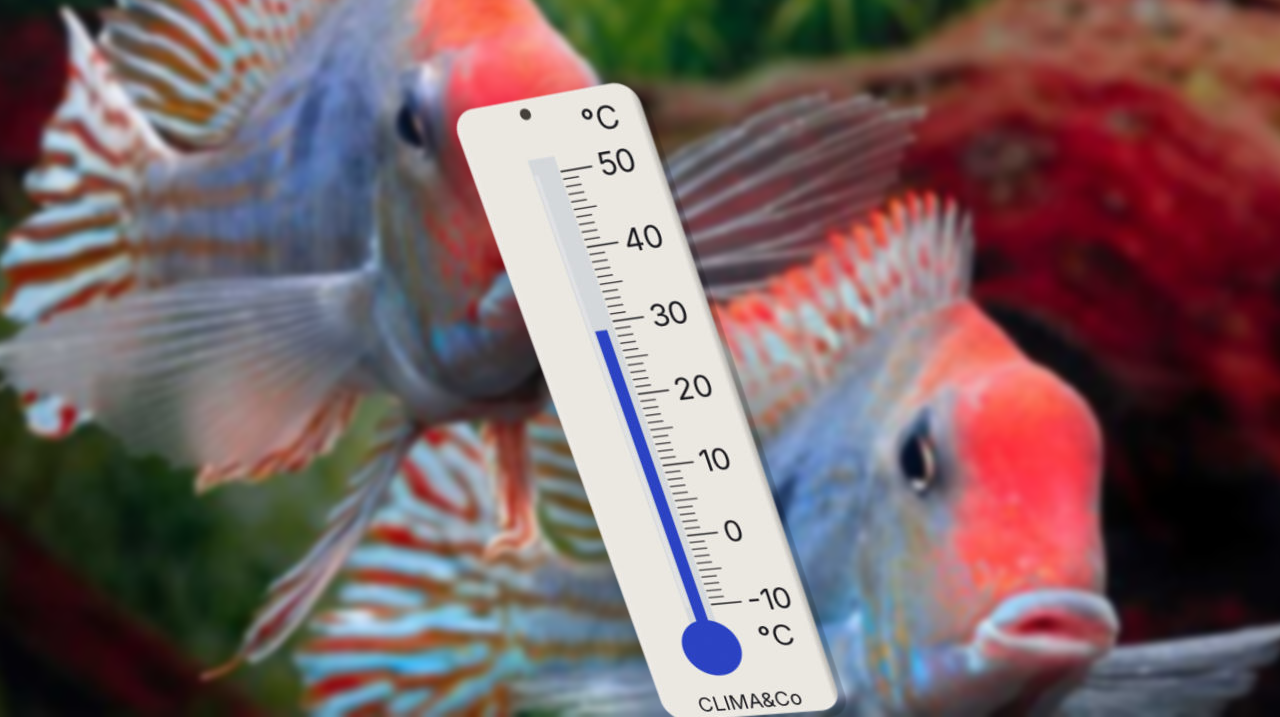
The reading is 29 °C
